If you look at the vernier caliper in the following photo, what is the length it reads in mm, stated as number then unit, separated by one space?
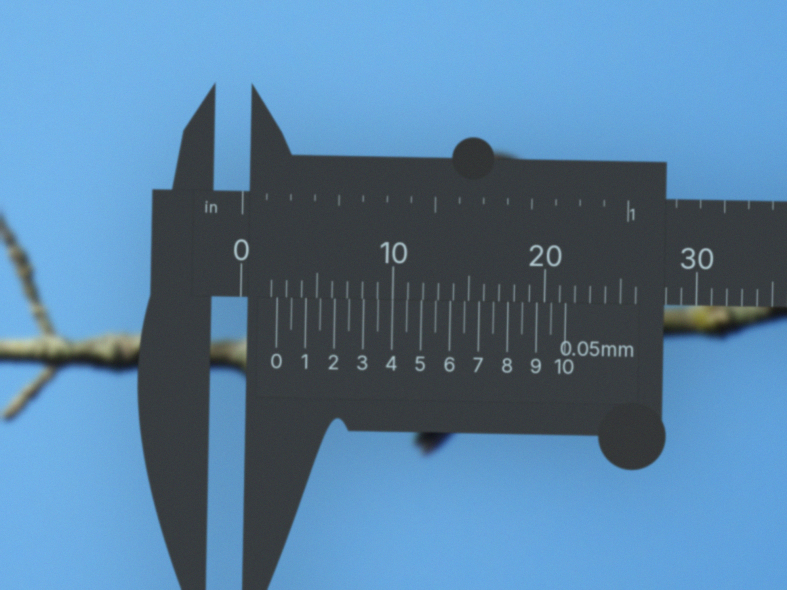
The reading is 2.4 mm
